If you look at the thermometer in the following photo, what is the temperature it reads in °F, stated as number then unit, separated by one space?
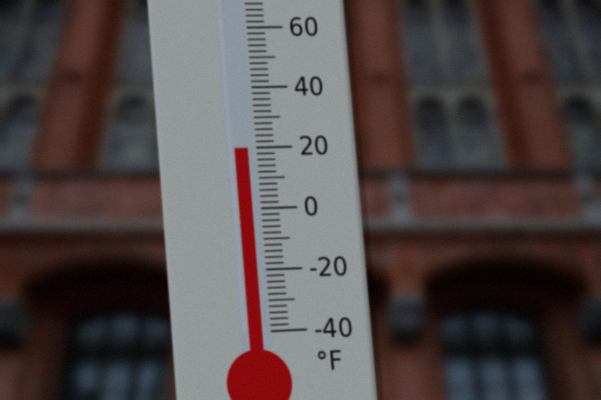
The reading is 20 °F
